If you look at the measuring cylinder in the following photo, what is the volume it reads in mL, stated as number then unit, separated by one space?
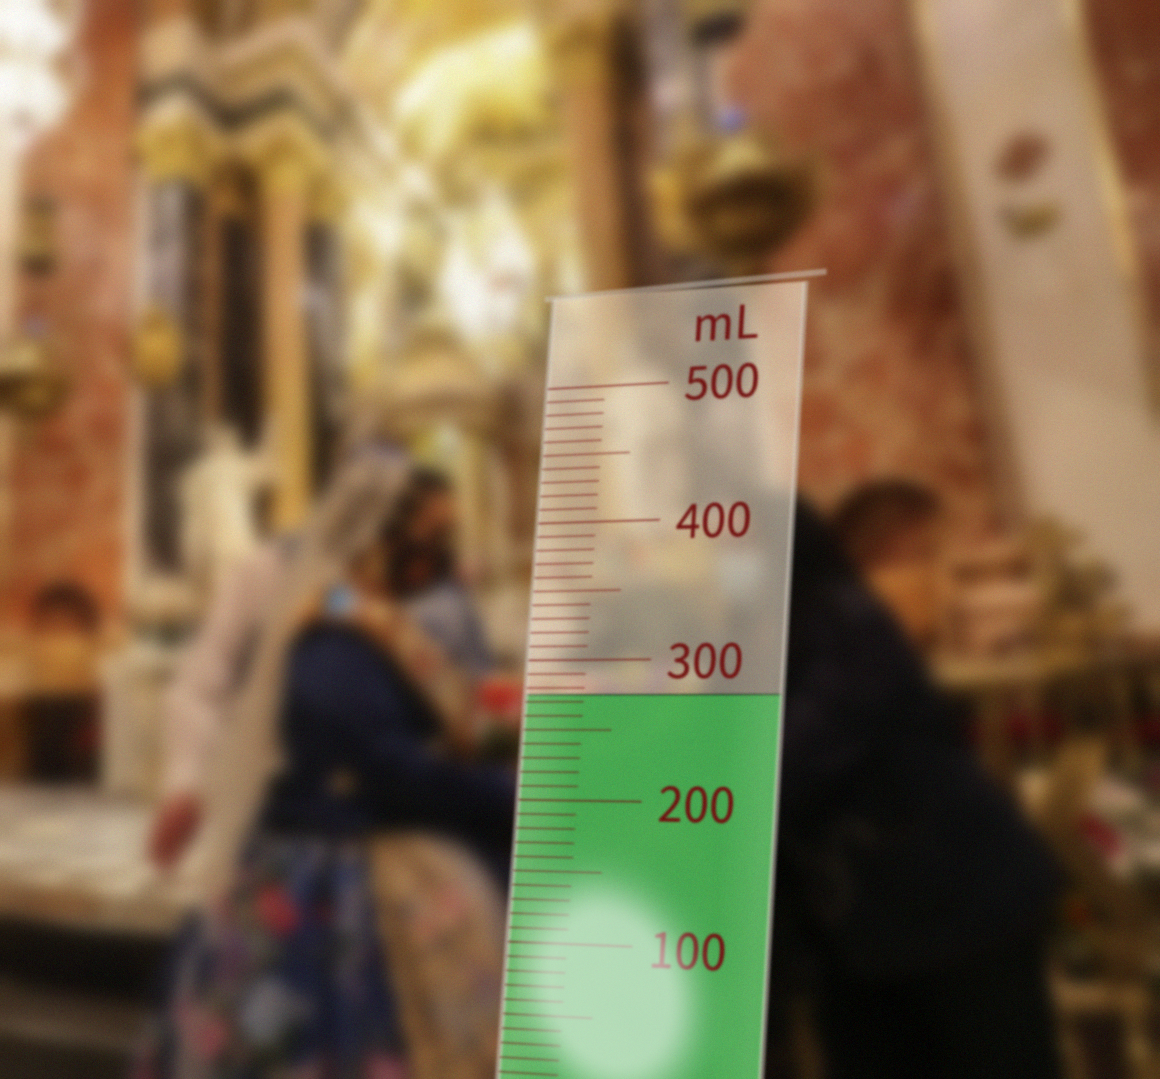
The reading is 275 mL
